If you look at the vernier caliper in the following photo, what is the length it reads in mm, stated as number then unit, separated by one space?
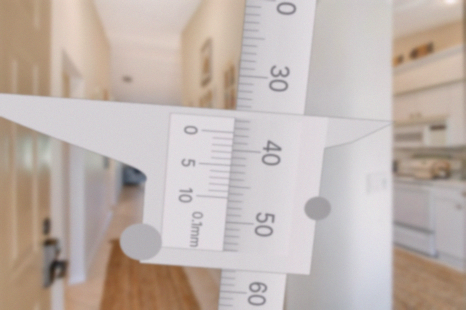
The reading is 37.6 mm
